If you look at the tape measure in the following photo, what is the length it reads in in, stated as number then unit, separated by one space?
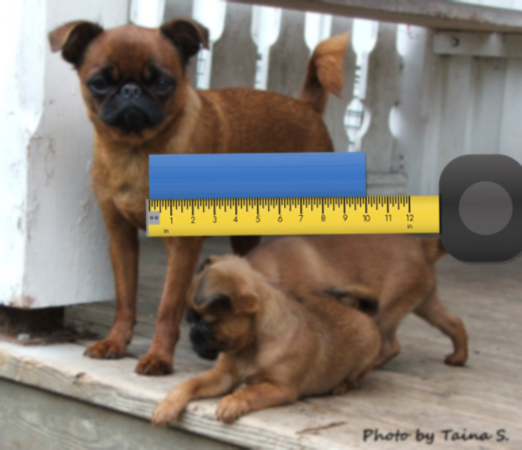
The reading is 10 in
